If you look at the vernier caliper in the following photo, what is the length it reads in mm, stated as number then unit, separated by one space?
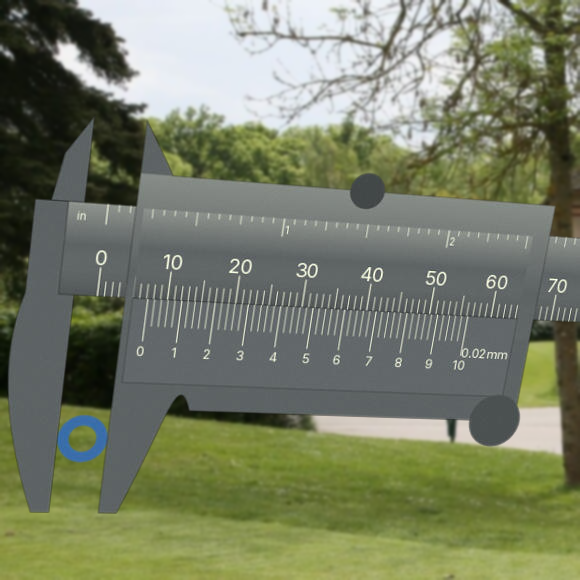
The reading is 7.2 mm
